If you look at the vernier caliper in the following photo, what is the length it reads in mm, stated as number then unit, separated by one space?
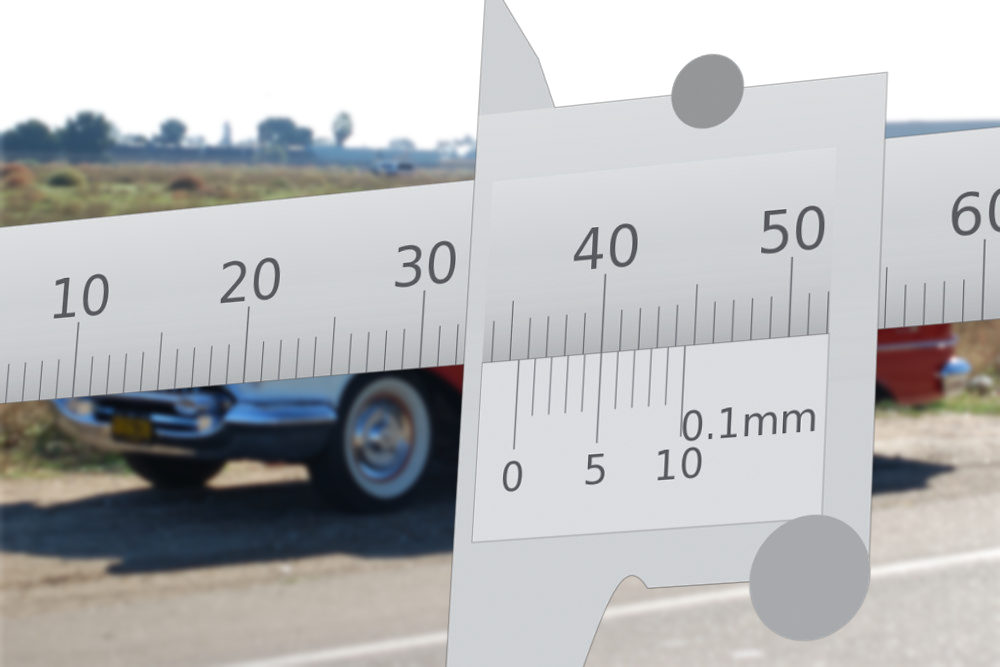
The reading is 35.5 mm
